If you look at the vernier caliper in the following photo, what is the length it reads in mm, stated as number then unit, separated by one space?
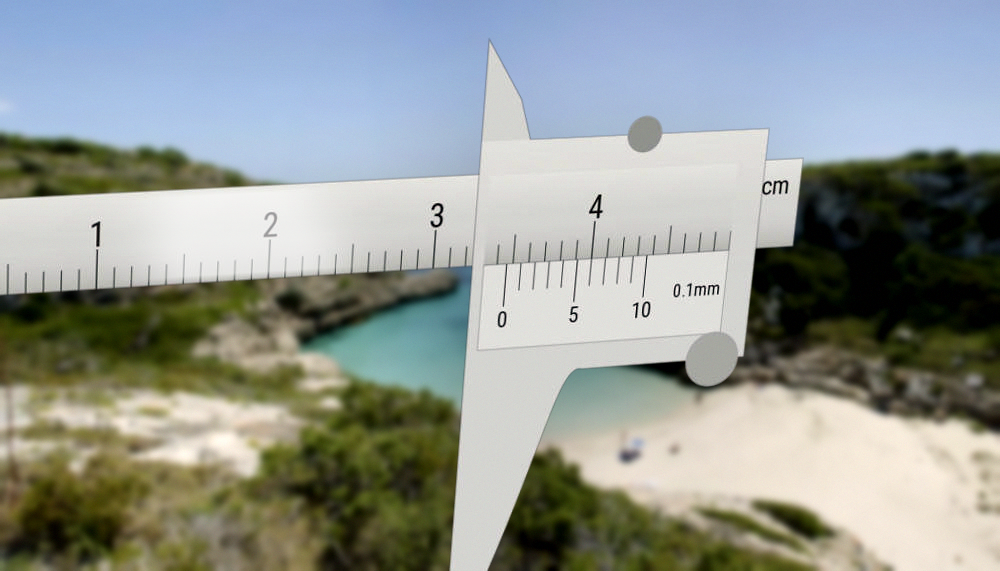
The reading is 34.6 mm
